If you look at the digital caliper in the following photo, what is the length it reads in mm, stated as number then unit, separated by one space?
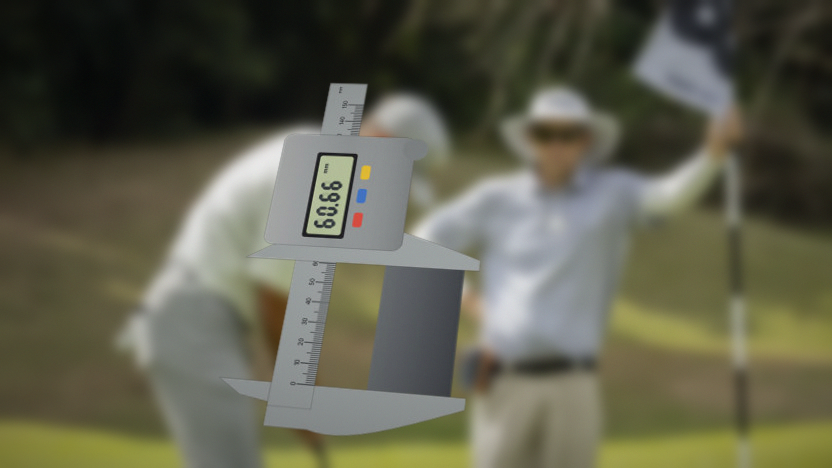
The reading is 60.66 mm
